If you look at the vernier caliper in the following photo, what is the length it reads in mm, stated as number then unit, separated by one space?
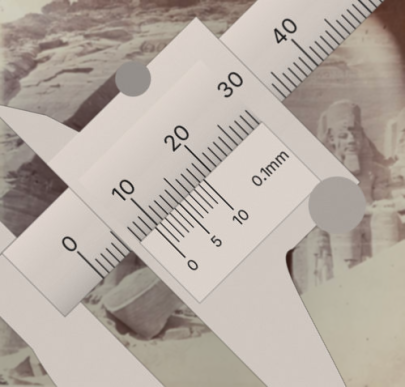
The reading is 9.6 mm
